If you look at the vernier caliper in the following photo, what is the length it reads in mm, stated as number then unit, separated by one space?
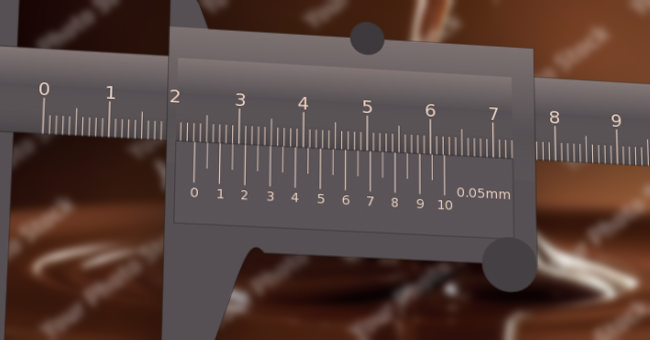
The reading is 23.2 mm
